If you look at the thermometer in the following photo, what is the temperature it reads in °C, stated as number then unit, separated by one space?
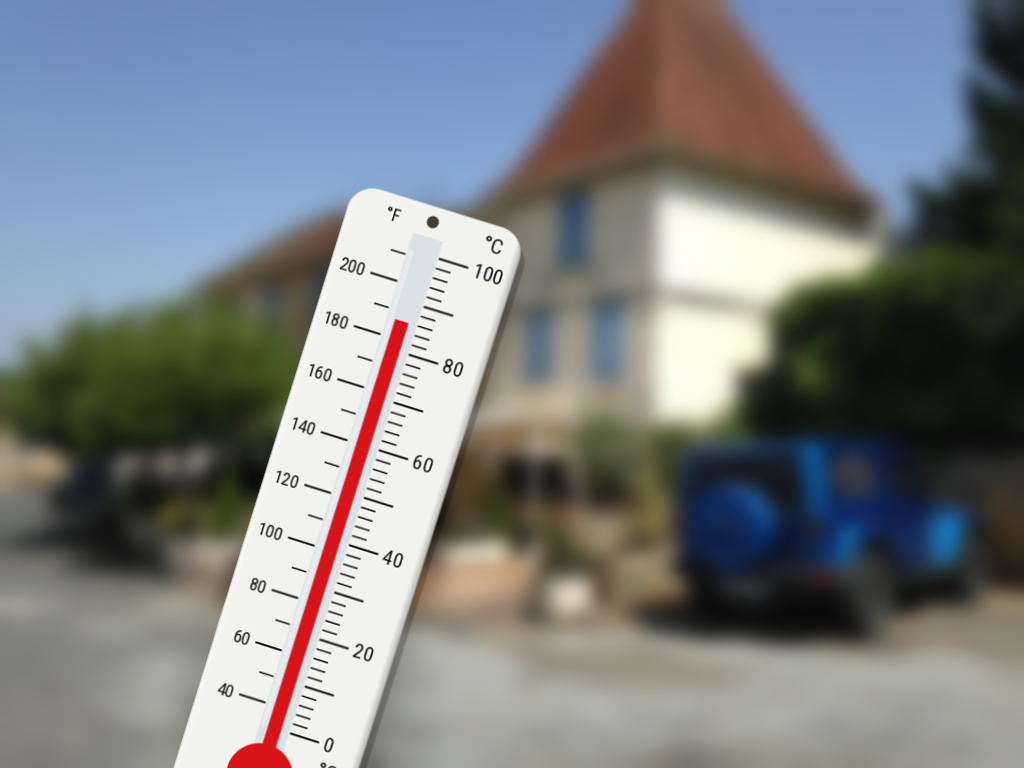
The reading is 86 °C
